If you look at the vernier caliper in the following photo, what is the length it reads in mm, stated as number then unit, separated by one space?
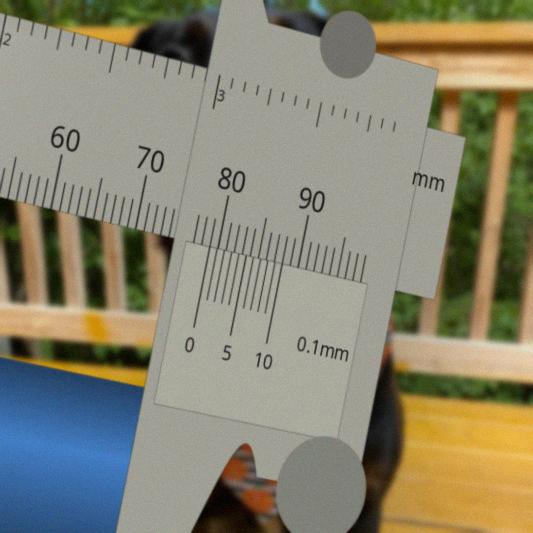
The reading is 79.0 mm
